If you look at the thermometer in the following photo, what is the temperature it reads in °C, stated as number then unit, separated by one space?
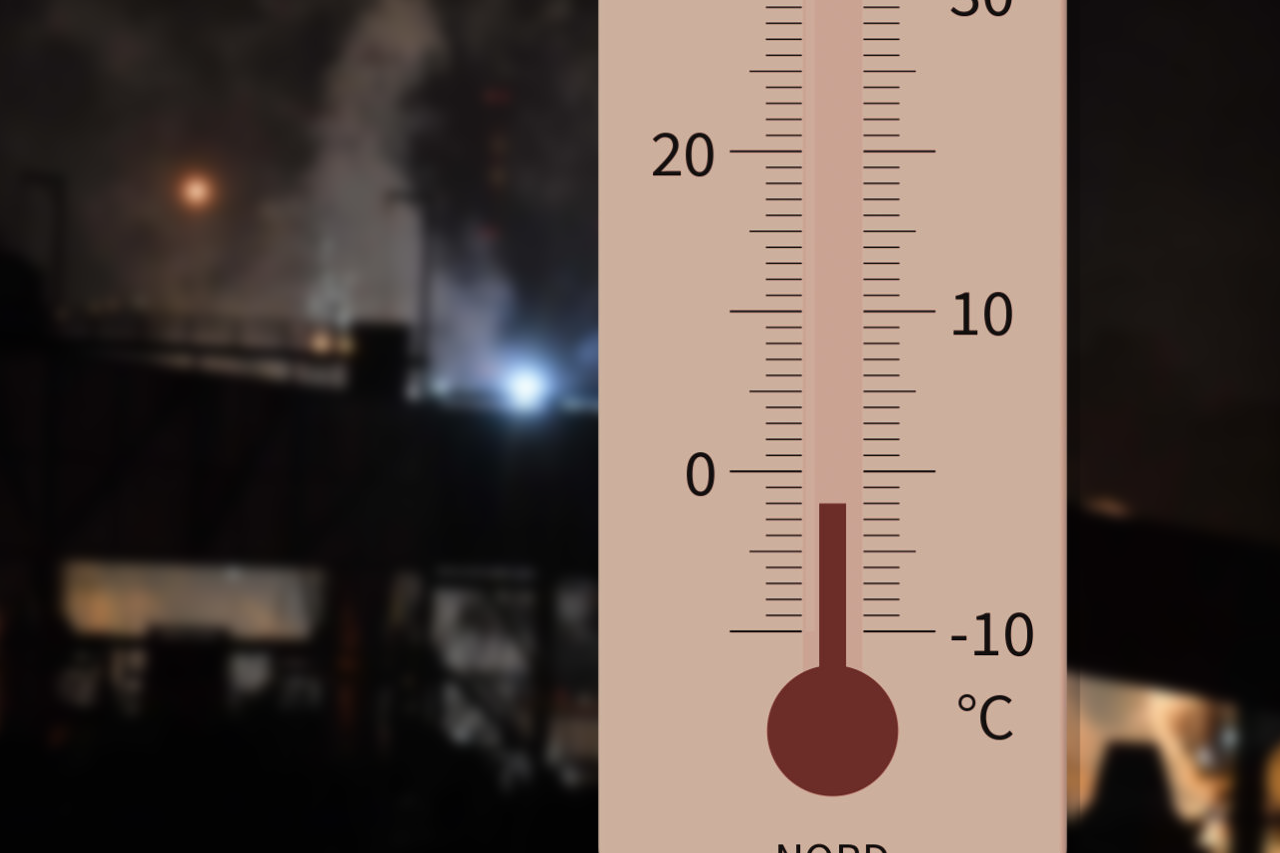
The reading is -2 °C
